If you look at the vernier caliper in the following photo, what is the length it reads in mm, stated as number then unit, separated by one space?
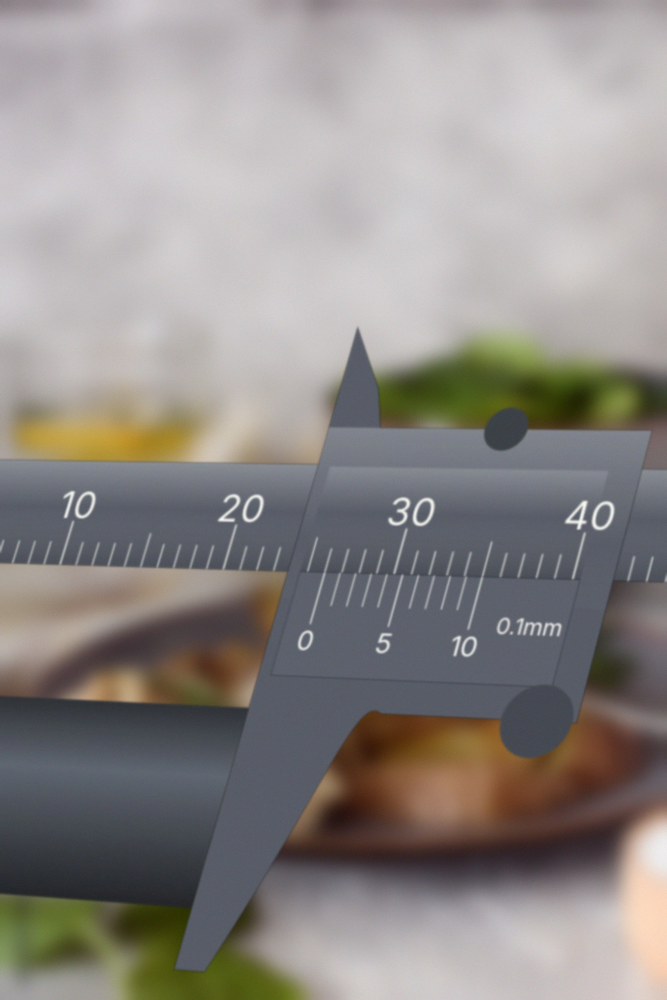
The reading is 26.0 mm
